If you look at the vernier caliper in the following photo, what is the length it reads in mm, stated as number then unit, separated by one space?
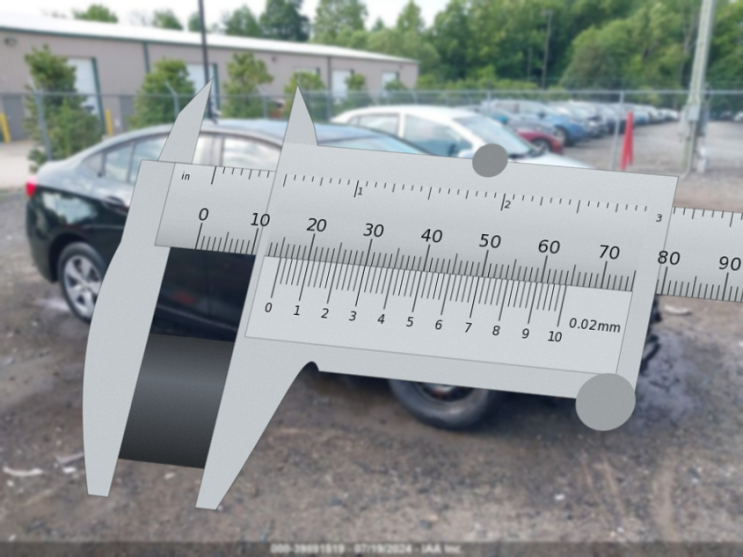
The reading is 15.2 mm
